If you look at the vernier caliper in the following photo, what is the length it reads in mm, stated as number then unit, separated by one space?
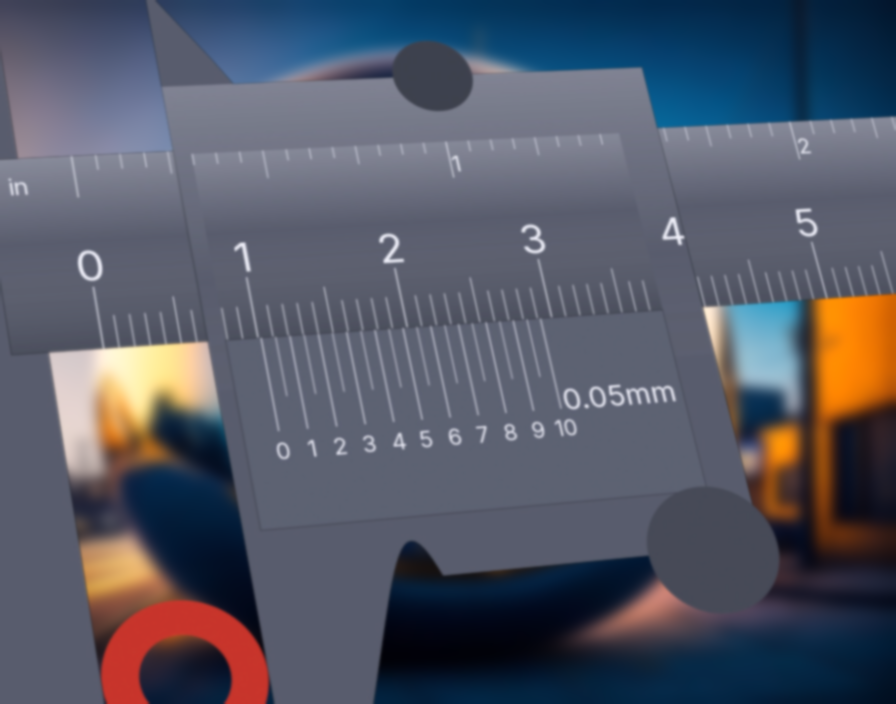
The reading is 10.2 mm
